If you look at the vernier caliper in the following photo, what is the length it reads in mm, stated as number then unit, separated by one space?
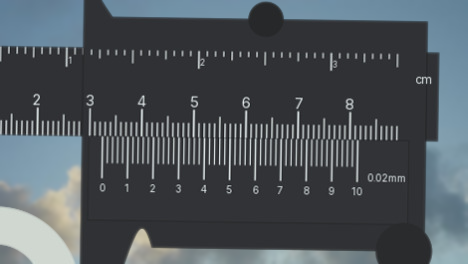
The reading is 32.5 mm
